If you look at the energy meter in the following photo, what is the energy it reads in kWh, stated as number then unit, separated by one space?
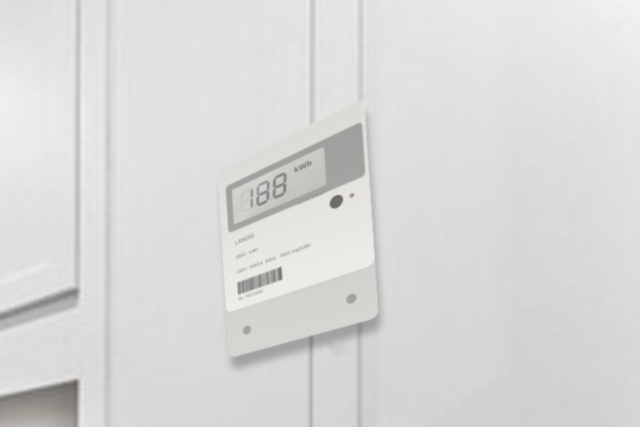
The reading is 188 kWh
